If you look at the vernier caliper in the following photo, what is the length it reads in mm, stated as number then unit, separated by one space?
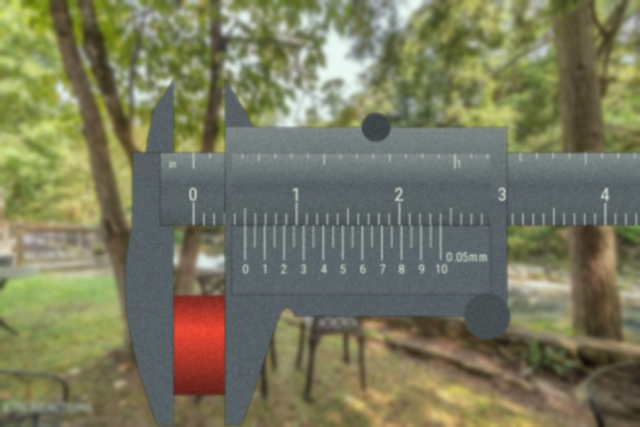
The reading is 5.0 mm
